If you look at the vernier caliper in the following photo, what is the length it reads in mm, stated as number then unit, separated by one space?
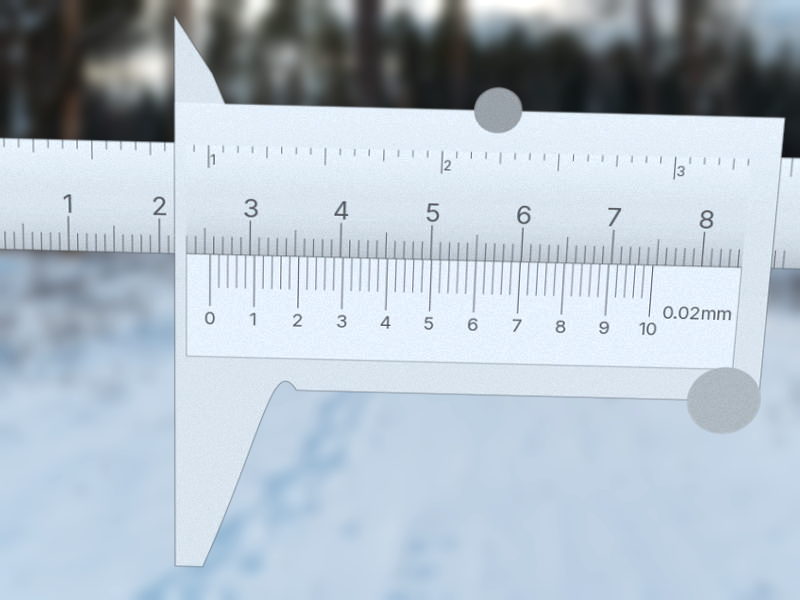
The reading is 25.6 mm
